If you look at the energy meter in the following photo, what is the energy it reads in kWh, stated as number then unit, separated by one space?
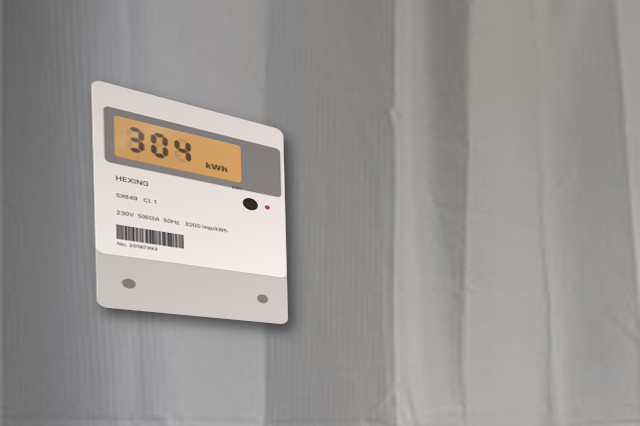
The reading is 304 kWh
